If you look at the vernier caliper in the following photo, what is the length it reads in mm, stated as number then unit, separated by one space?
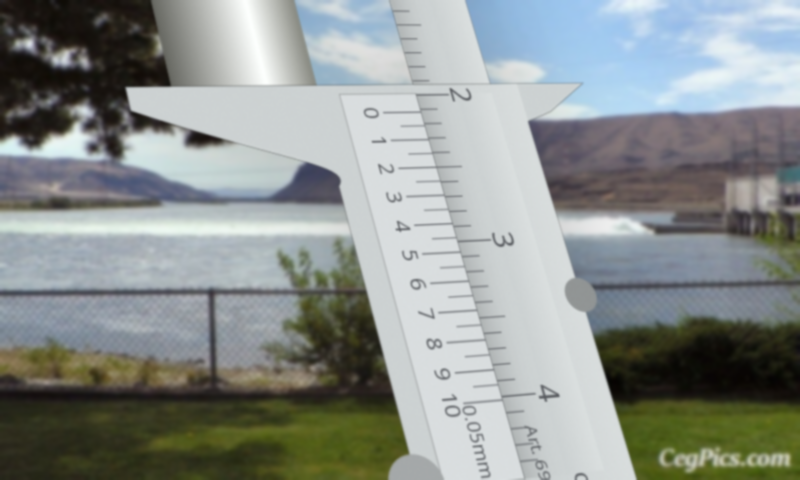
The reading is 21.2 mm
